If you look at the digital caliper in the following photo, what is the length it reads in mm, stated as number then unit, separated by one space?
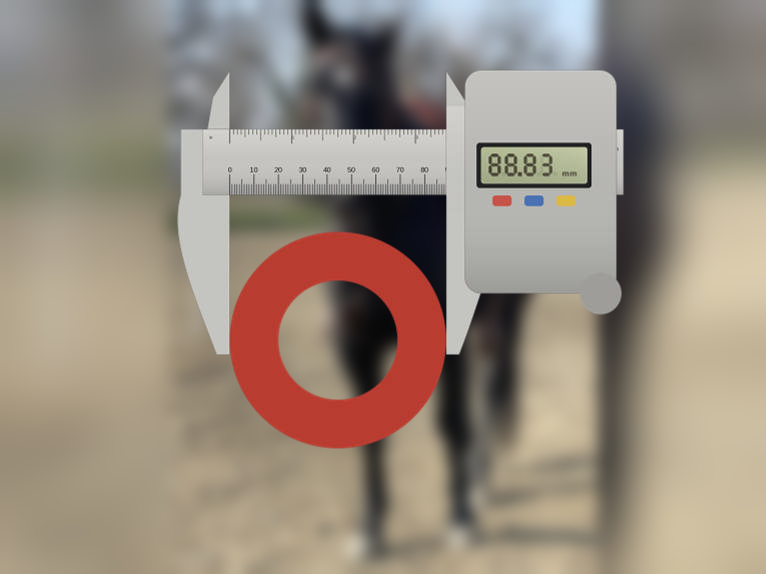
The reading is 88.83 mm
